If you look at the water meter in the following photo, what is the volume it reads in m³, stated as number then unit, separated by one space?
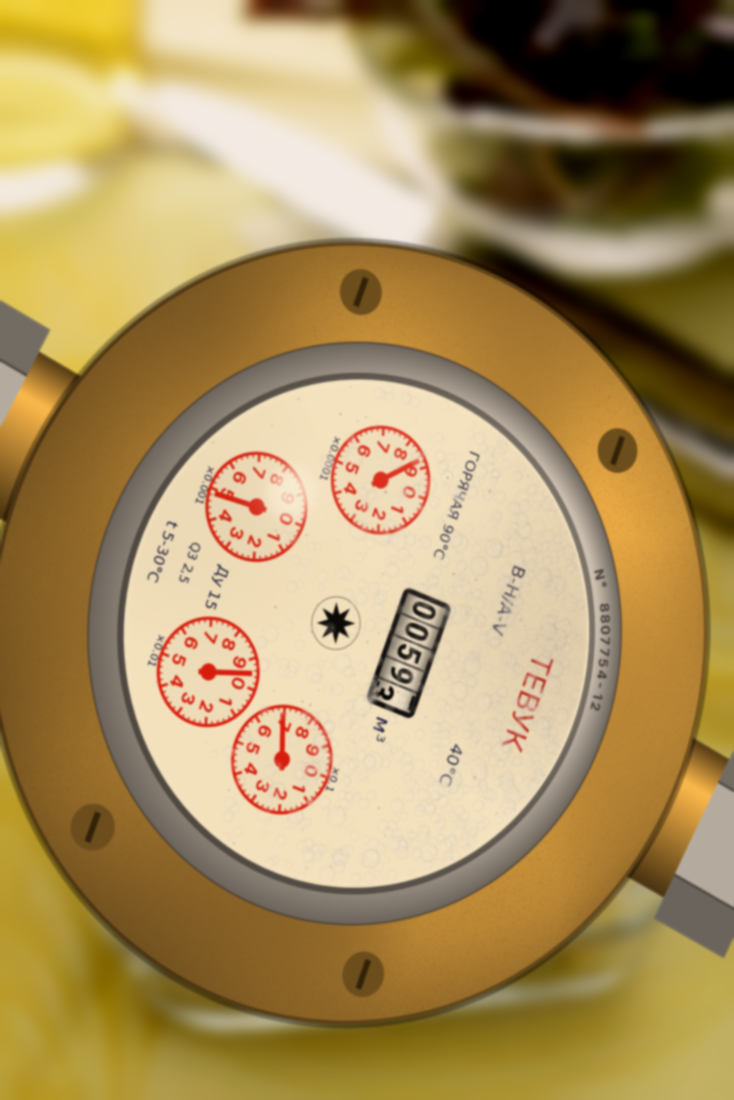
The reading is 592.6948 m³
